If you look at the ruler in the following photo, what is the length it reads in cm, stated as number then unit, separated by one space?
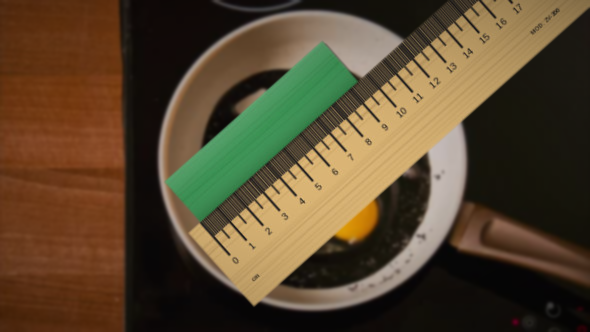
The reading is 9.5 cm
